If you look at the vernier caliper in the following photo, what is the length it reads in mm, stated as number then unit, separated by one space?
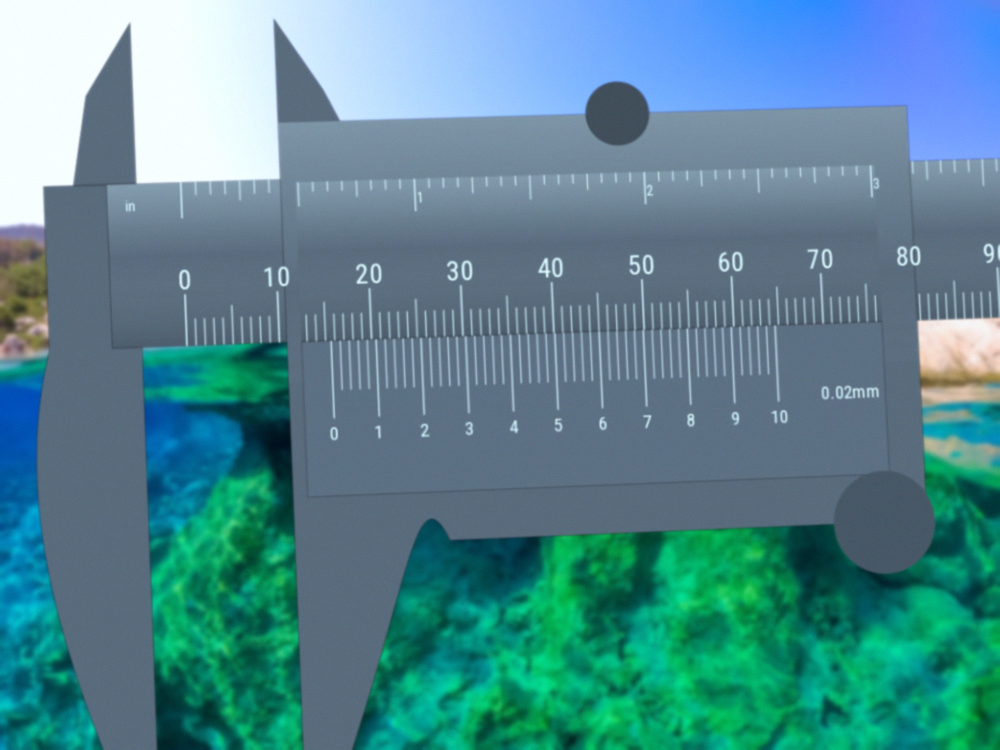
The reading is 15.6 mm
